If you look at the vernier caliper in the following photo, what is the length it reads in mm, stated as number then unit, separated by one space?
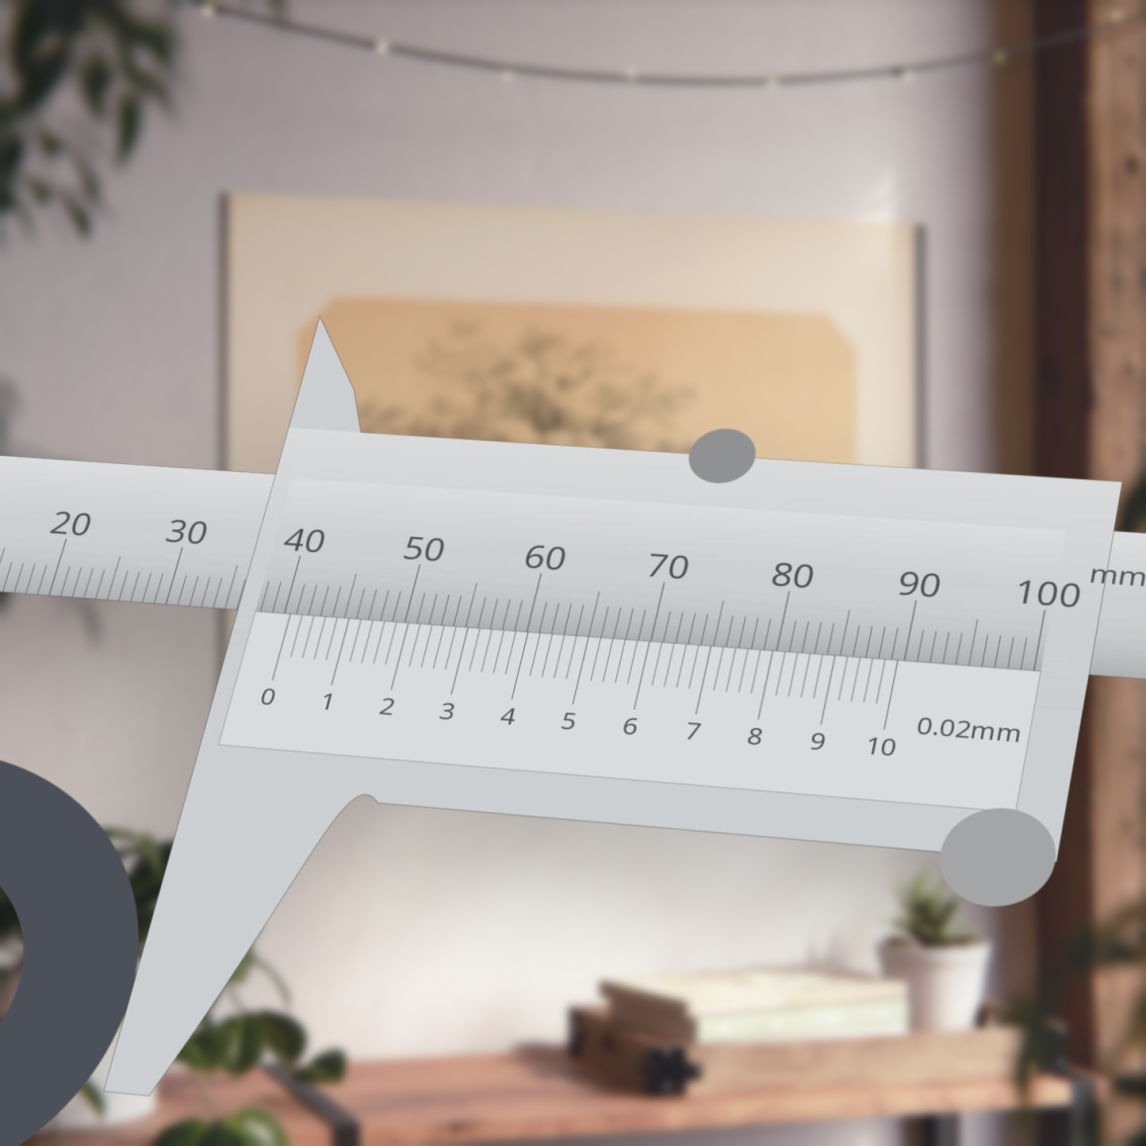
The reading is 40.5 mm
